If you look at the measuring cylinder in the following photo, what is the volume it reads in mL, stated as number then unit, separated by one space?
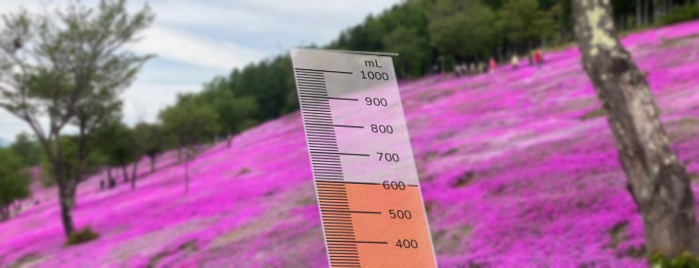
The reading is 600 mL
